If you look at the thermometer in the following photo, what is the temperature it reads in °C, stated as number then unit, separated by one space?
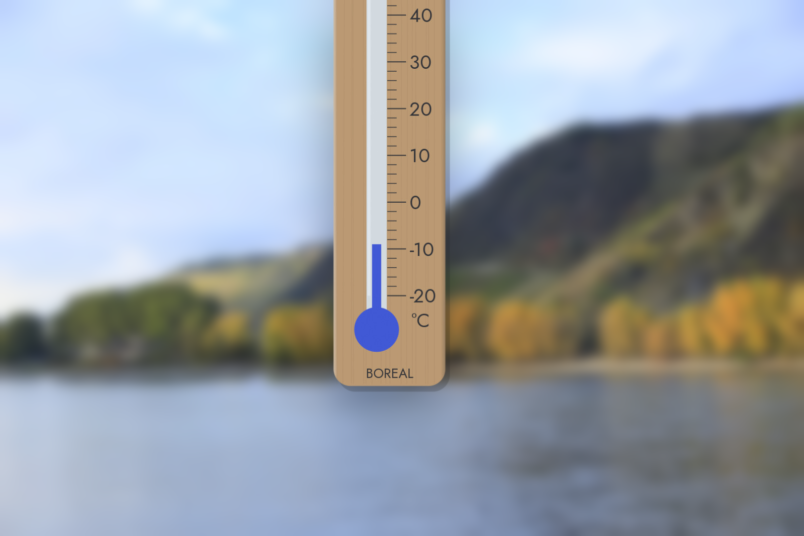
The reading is -9 °C
